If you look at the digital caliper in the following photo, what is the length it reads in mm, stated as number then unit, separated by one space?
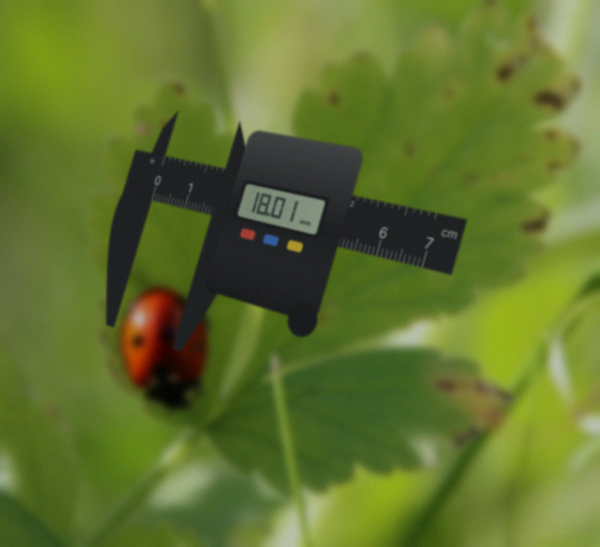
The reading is 18.01 mm
